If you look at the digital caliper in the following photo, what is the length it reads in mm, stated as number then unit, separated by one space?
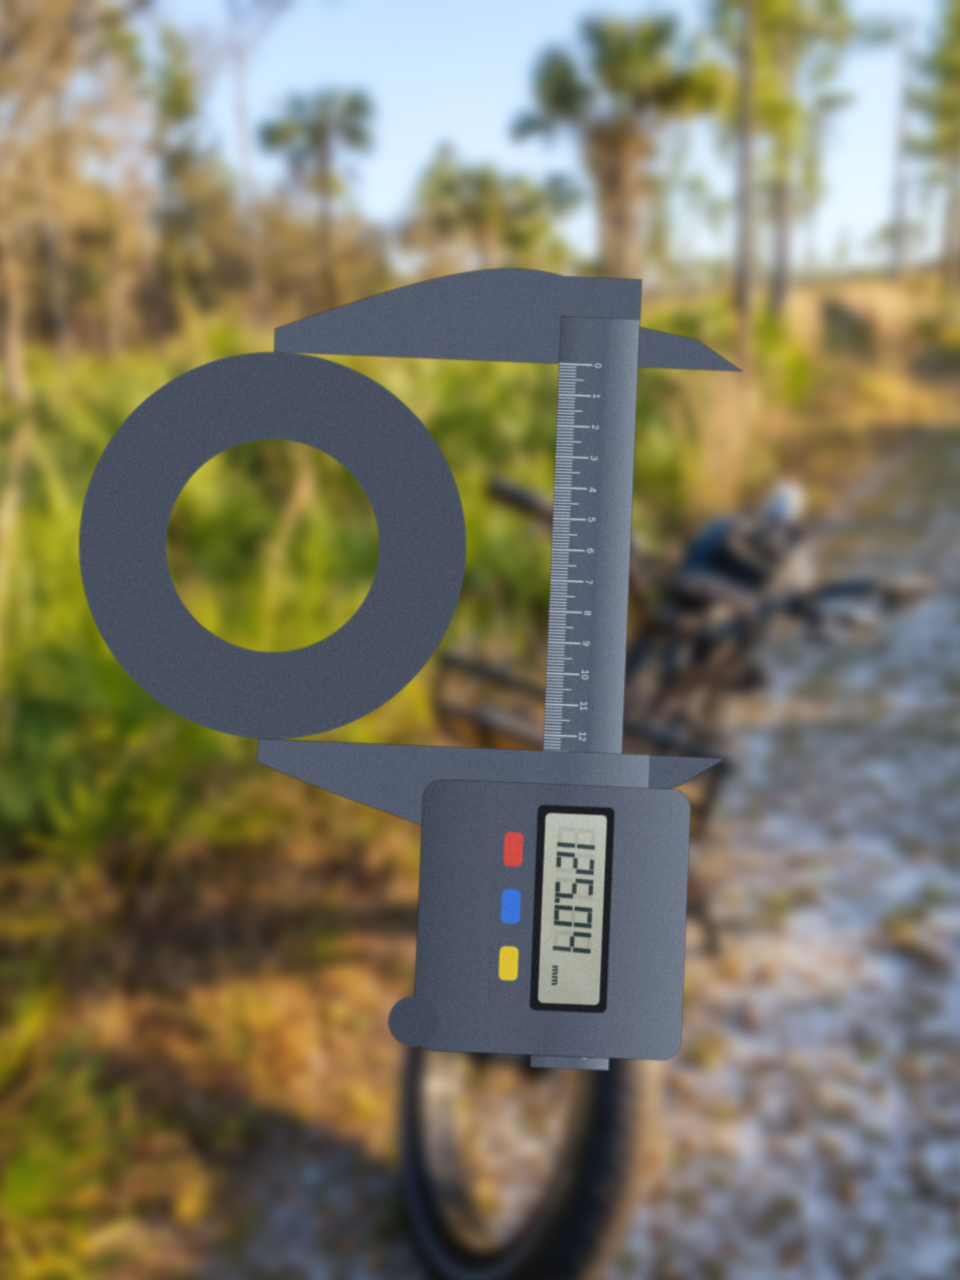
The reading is 125.04 mm
